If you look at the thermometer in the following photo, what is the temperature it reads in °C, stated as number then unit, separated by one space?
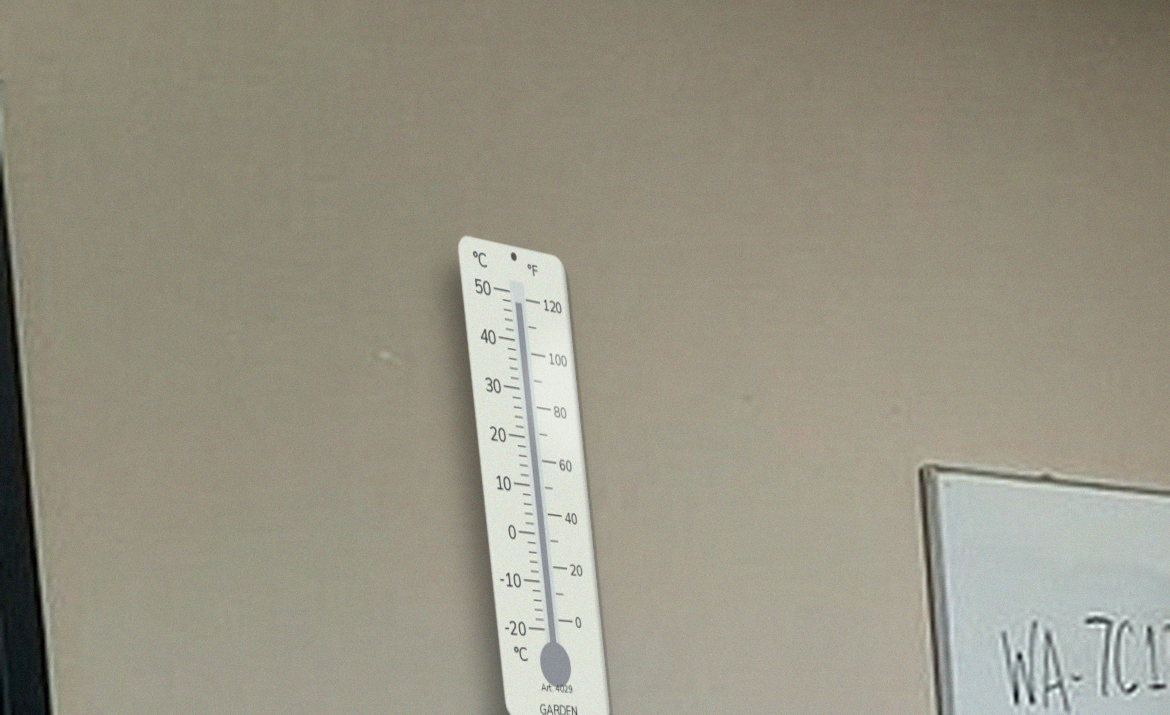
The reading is 48 °C
